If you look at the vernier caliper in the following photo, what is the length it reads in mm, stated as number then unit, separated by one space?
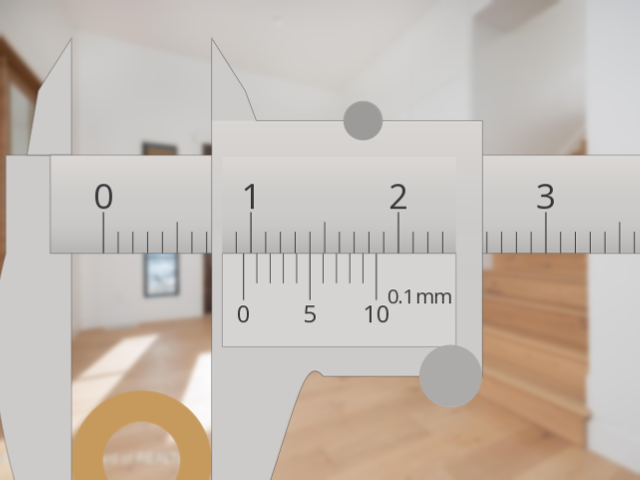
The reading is 9.5 mm
